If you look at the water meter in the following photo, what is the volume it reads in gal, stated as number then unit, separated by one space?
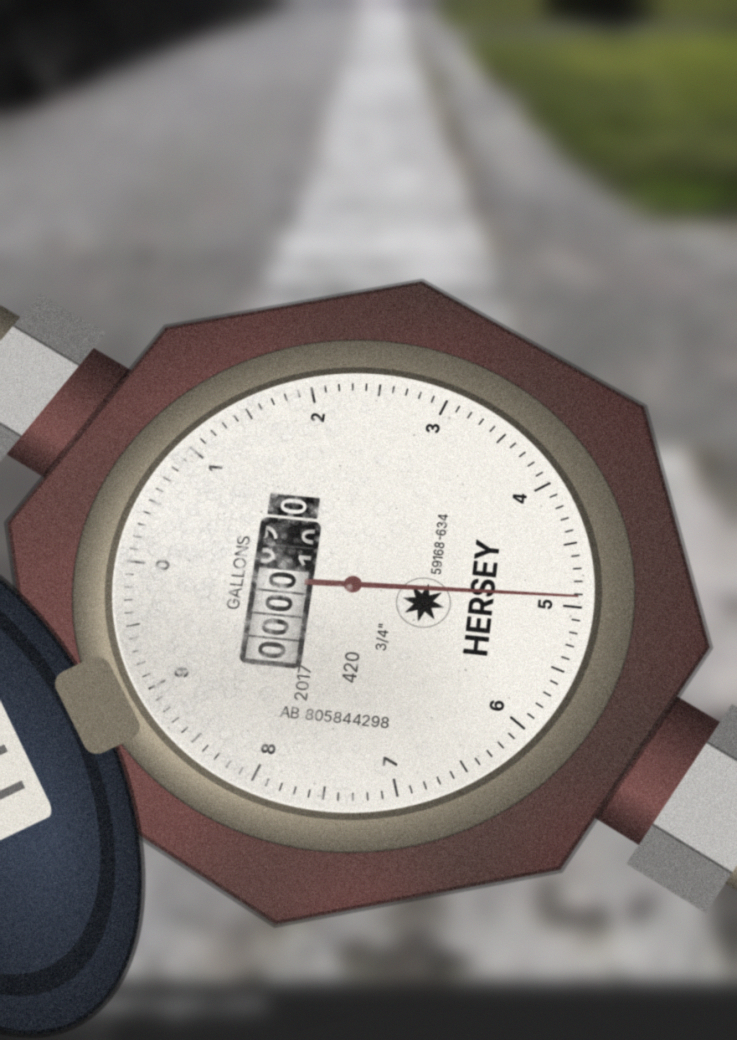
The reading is 94.9 gal
